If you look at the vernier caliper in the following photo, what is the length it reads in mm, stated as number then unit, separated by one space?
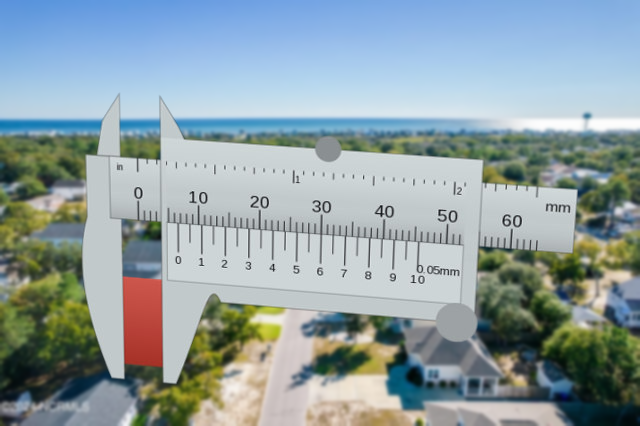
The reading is 6.6 mm
